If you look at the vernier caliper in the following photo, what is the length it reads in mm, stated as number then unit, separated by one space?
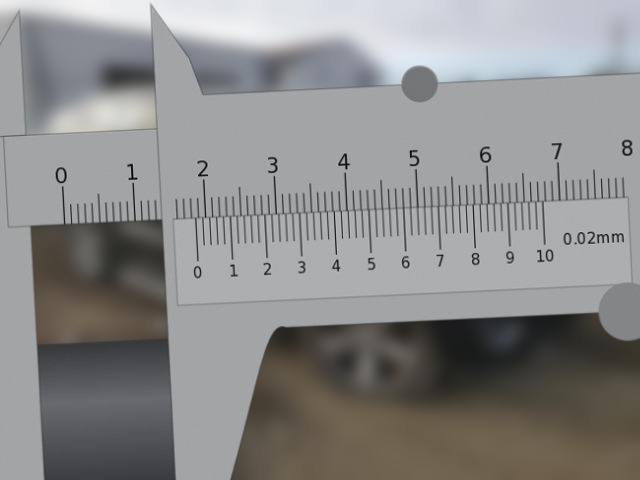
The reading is 18.6 mm
